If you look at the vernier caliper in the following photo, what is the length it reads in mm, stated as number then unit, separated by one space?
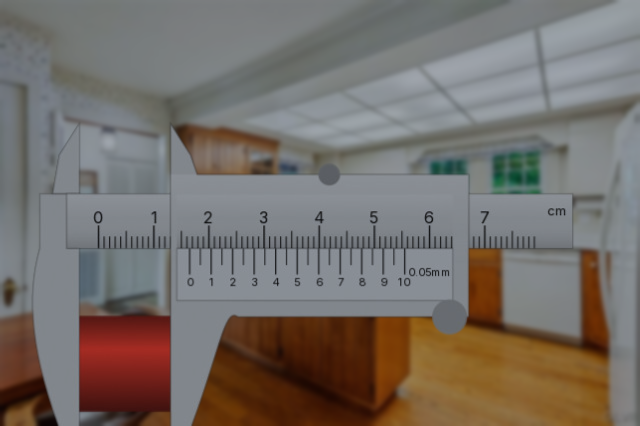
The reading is 16.5 mm
